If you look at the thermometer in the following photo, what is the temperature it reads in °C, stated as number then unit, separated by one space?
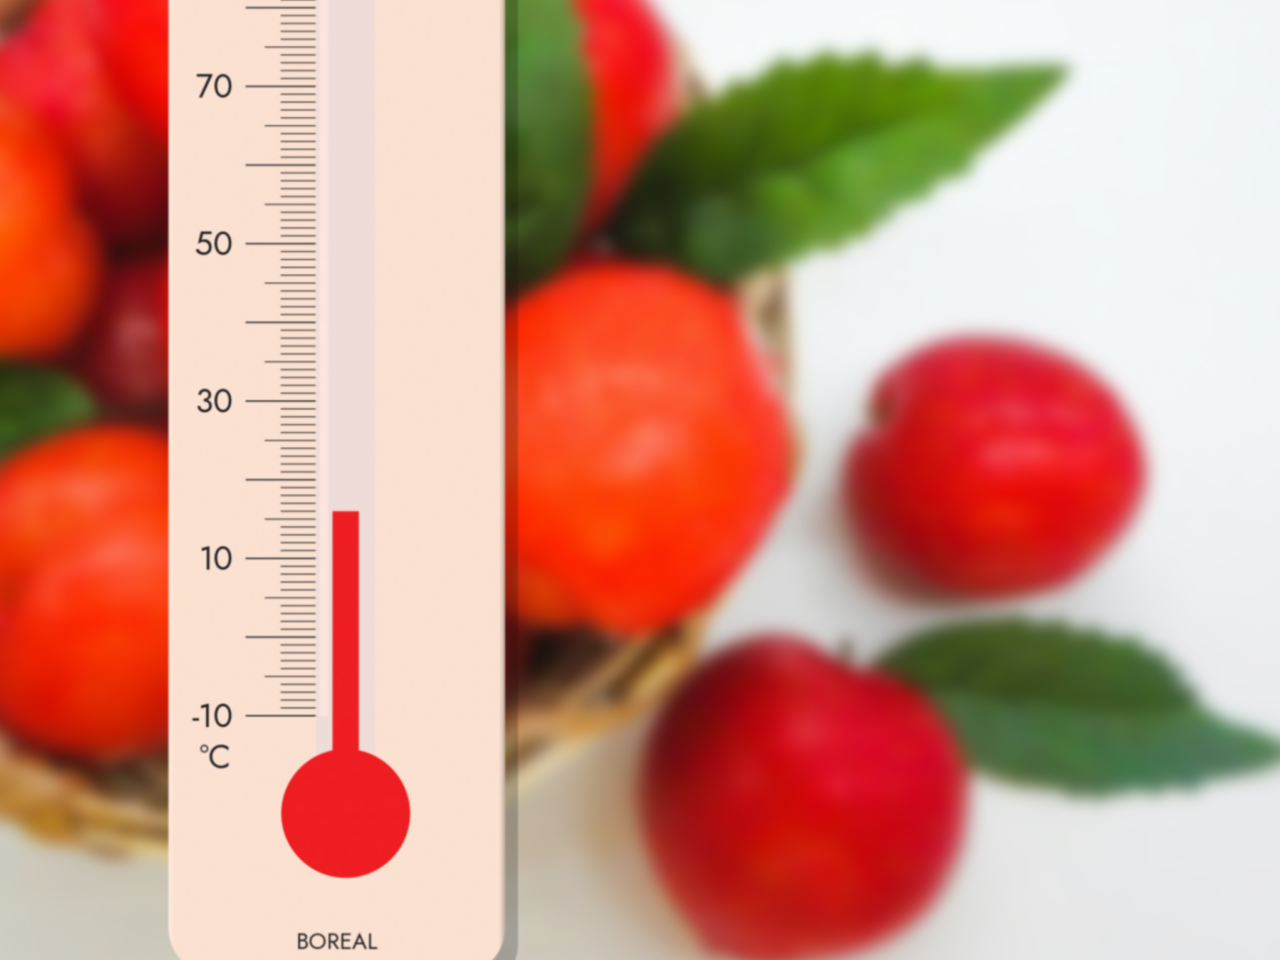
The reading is 16 °C
